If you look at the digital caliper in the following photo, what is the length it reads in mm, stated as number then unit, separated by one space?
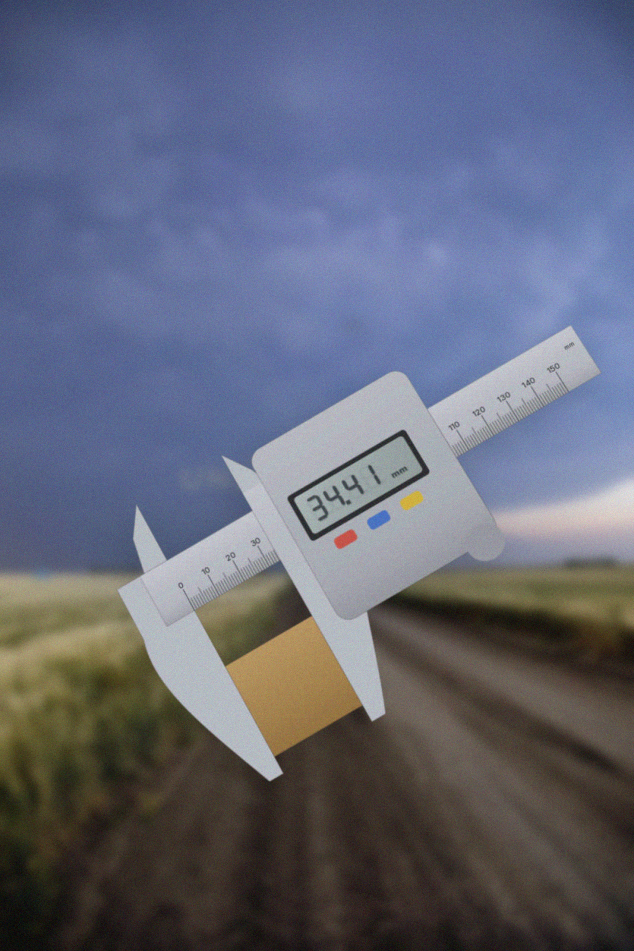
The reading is 34.41 mm
